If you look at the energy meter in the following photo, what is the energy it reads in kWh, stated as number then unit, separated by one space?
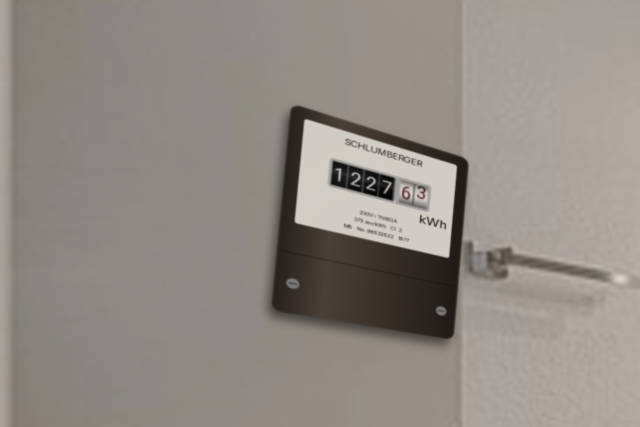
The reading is 1227.63 kWh
